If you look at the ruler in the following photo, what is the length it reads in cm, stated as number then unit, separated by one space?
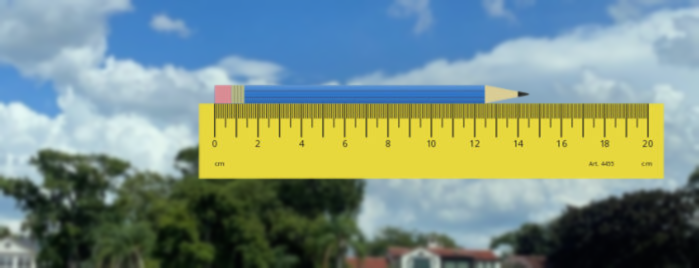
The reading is 14.5 cm
